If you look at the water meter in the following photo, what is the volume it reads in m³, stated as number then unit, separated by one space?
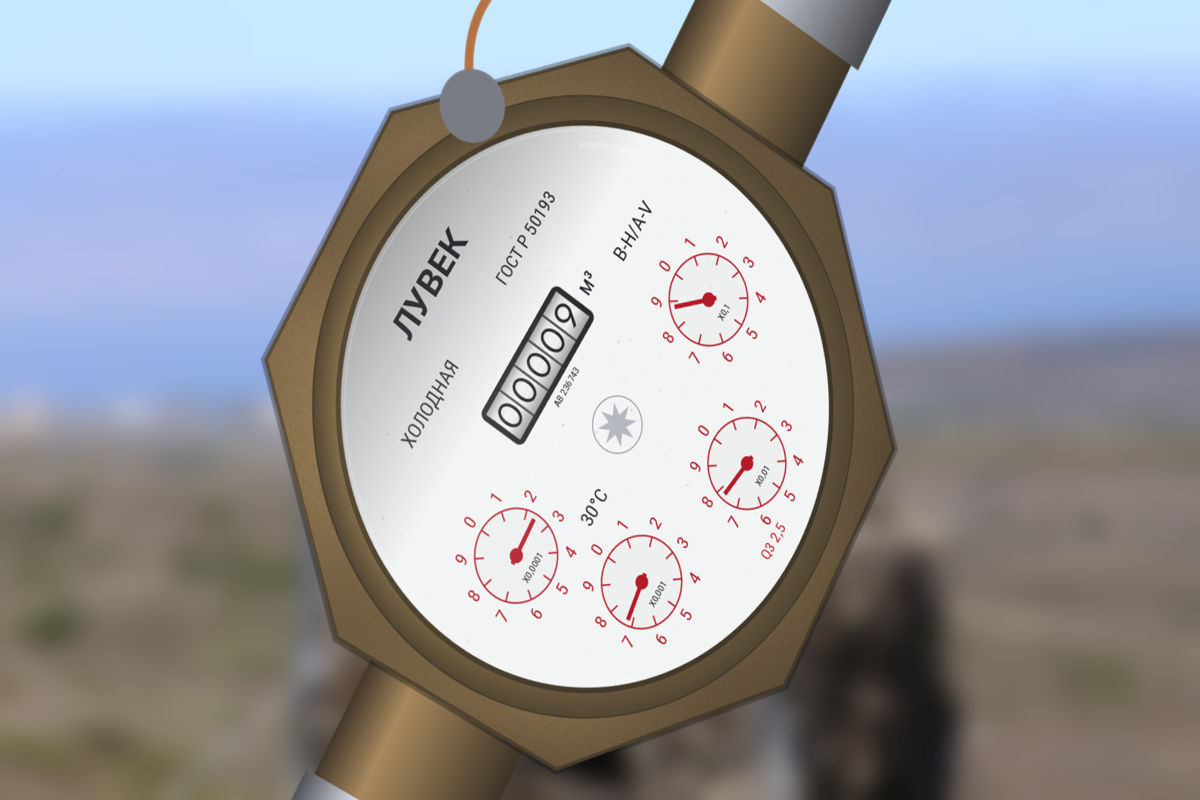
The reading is 9.8772 m³
